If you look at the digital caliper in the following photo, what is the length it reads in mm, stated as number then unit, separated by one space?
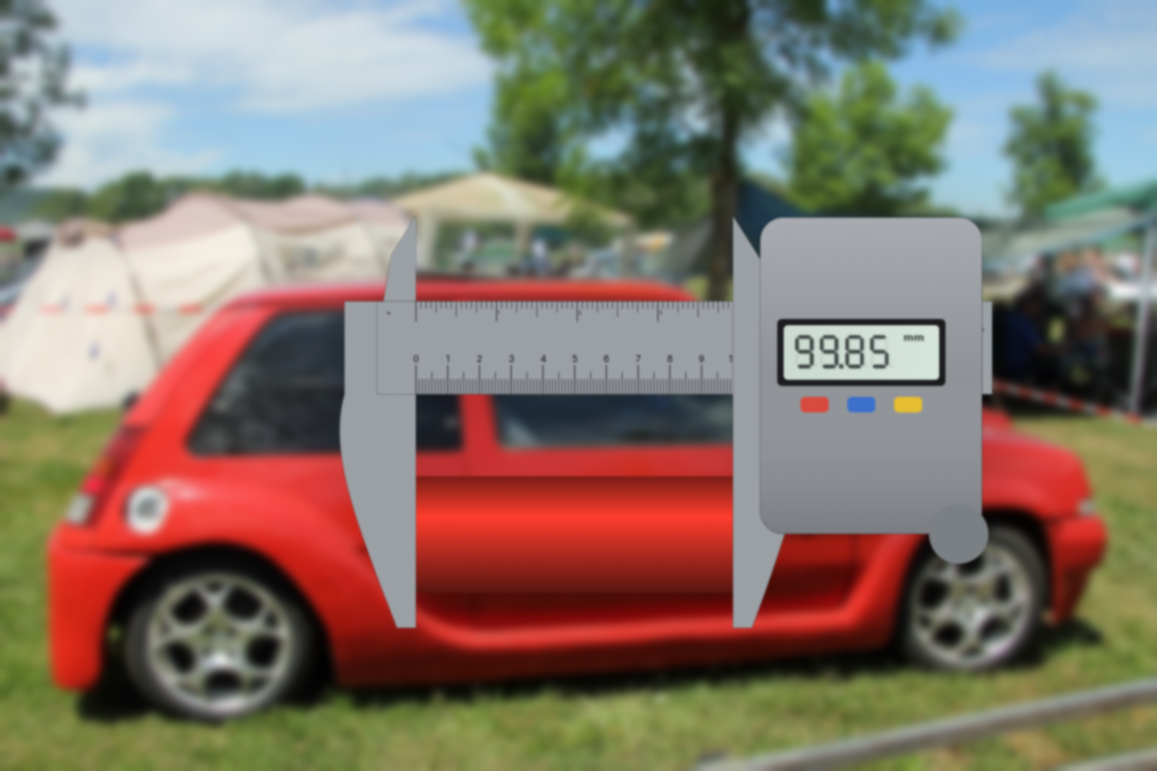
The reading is 99.85 mm
